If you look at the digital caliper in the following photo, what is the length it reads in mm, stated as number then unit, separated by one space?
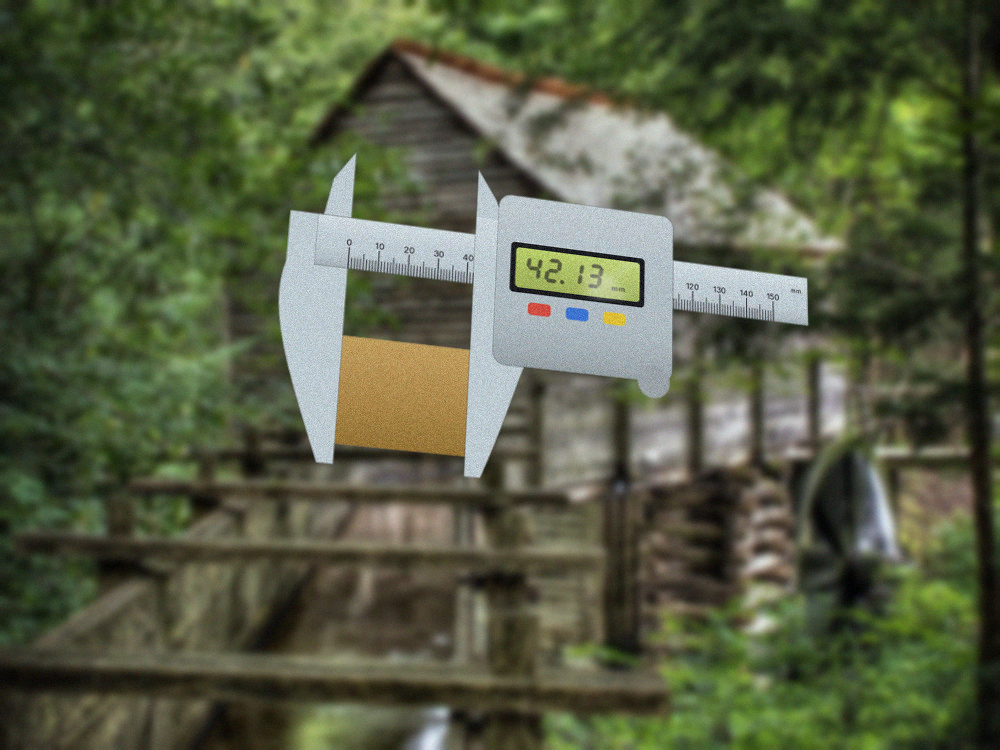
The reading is 42.13 mm
